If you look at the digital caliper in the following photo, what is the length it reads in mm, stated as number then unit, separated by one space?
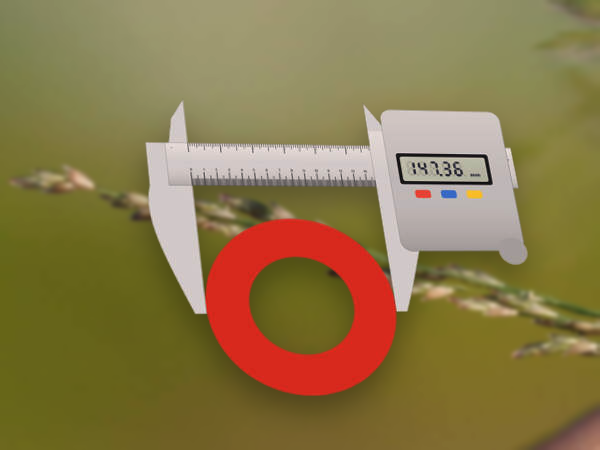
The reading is 147.36 mm
